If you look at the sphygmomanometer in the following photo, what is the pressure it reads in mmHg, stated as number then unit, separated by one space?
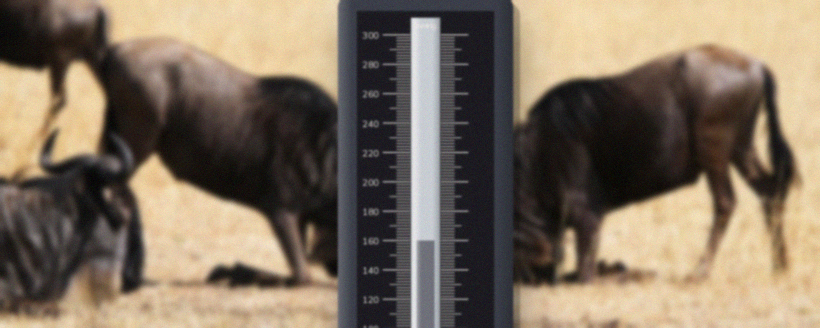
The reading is 160 mmHg
